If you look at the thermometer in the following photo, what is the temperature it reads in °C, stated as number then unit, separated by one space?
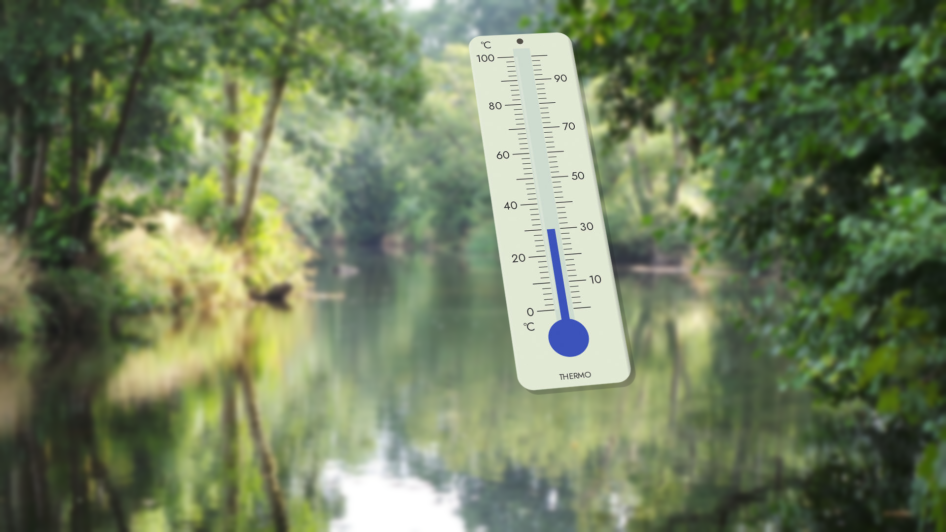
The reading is 30 °C
